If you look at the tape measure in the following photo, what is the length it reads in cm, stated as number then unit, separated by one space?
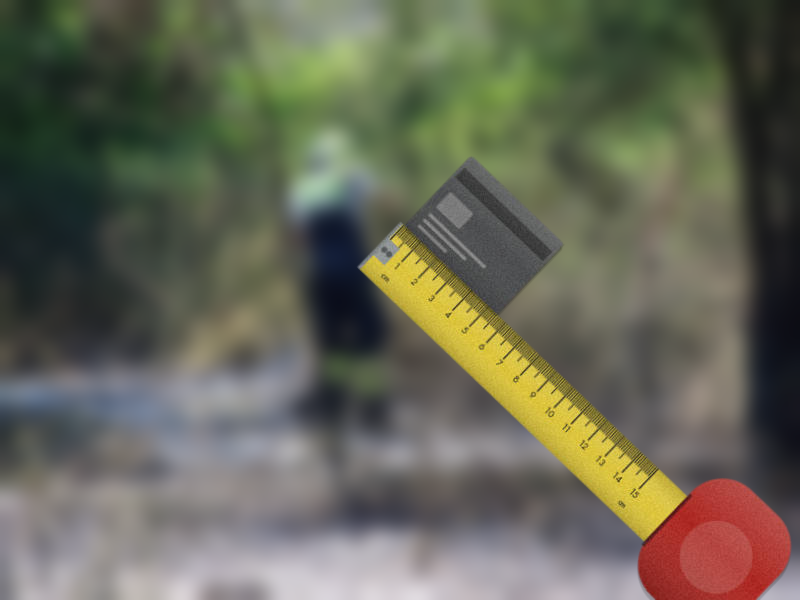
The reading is 5.5 cm
